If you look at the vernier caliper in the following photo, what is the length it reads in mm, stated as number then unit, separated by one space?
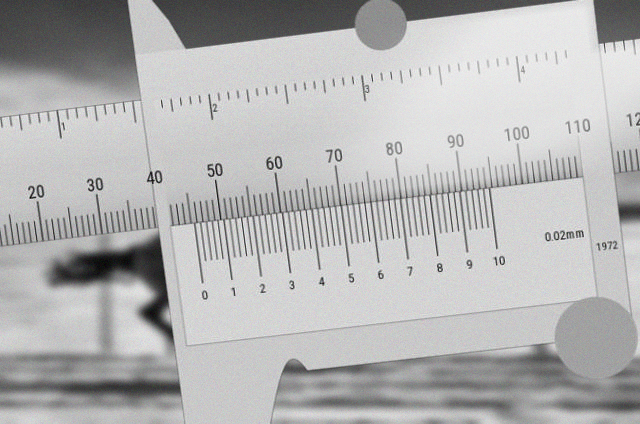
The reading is 45.6 mm
